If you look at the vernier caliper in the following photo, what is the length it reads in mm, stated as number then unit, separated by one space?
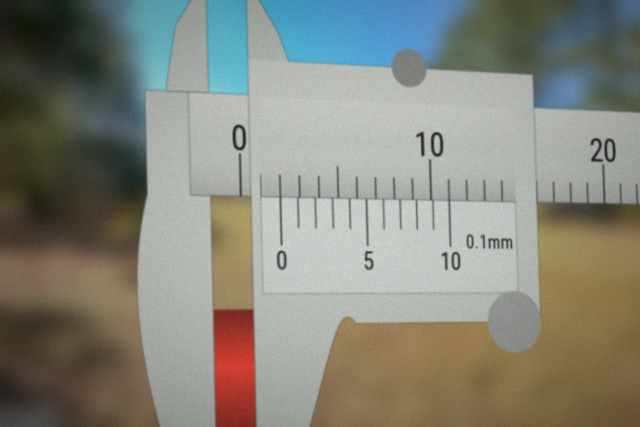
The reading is 2.0 mm
